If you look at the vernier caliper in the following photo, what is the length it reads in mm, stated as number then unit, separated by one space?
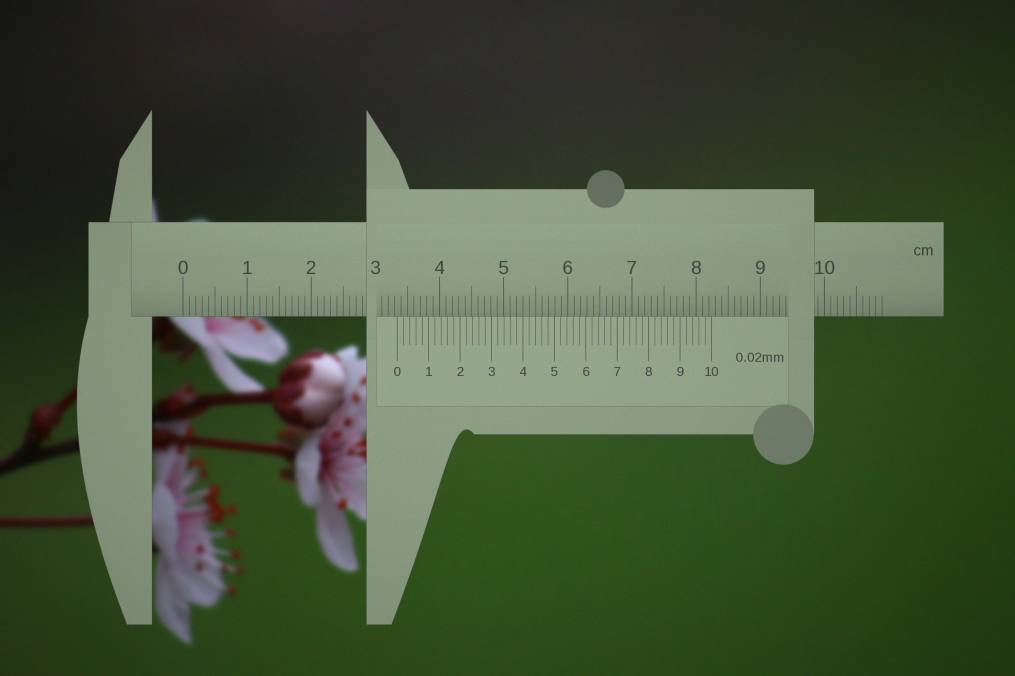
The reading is 33.4 mm
